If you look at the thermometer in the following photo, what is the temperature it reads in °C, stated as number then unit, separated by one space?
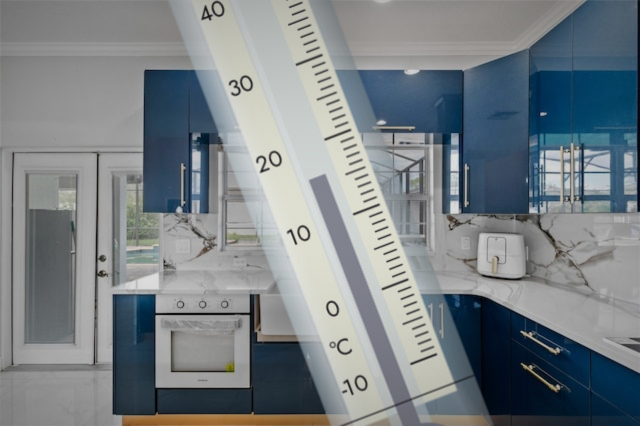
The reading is 16 °C
